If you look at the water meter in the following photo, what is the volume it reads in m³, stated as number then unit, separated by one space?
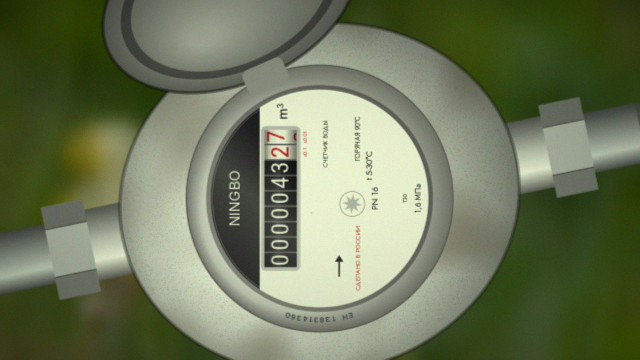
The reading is 43.27 m³
